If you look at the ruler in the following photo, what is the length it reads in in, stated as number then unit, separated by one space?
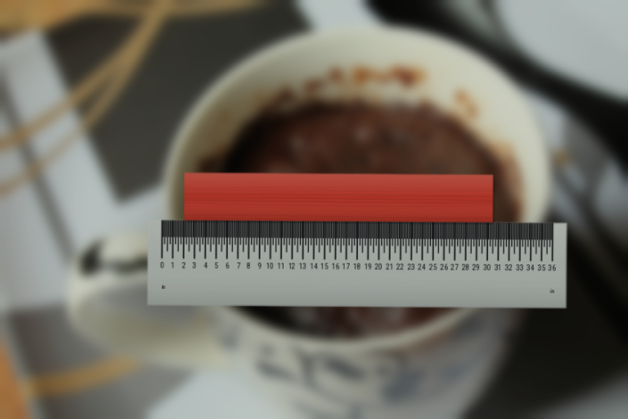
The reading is 28.5 in
